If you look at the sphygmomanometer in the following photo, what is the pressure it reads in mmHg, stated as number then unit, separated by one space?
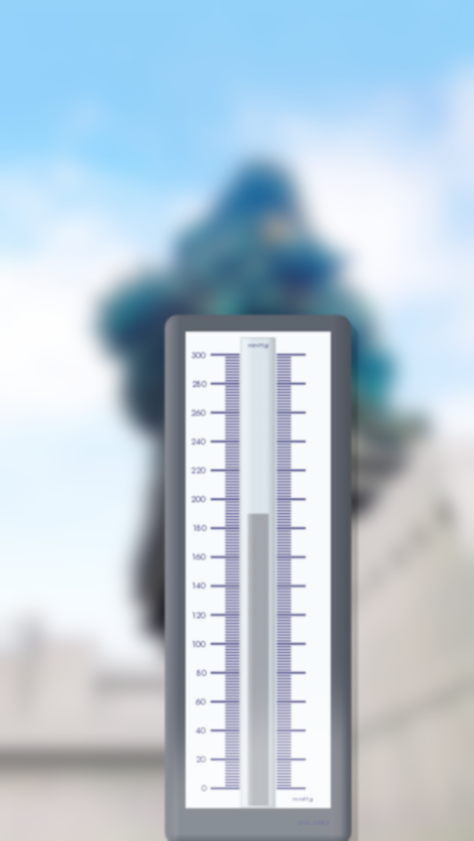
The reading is 190 mmHg
